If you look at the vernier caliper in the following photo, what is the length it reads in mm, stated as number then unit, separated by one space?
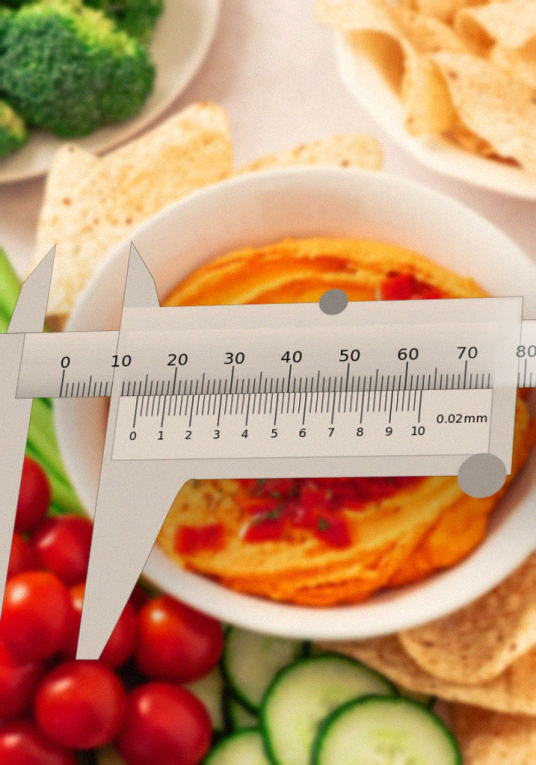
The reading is 13.8 mm
